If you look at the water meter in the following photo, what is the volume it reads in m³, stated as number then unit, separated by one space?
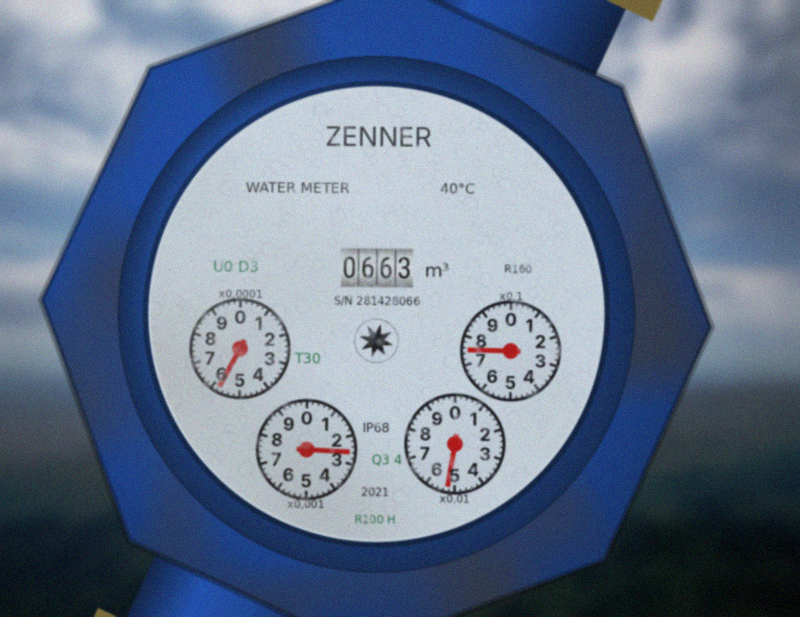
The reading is 663.7525 m³
